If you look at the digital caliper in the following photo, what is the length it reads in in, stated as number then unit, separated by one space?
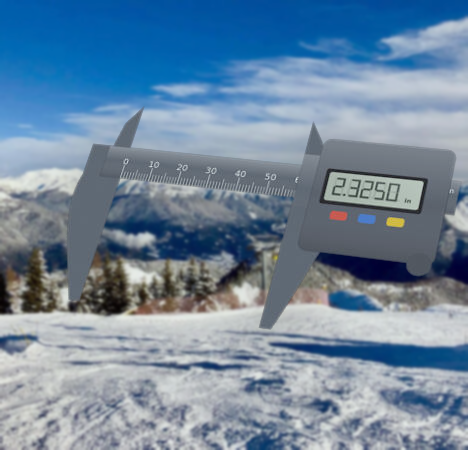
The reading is 2.3250 in
